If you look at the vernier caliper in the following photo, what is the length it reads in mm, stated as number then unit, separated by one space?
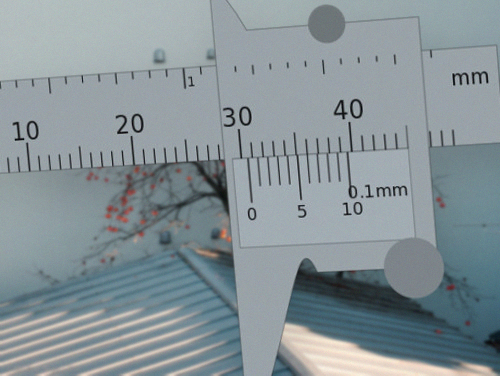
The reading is 30.6 mm
